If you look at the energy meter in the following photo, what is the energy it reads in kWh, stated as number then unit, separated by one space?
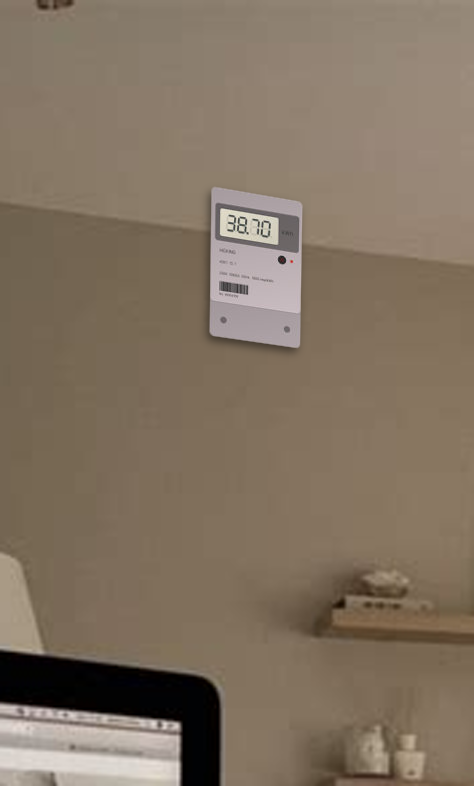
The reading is 38.70 kWh
